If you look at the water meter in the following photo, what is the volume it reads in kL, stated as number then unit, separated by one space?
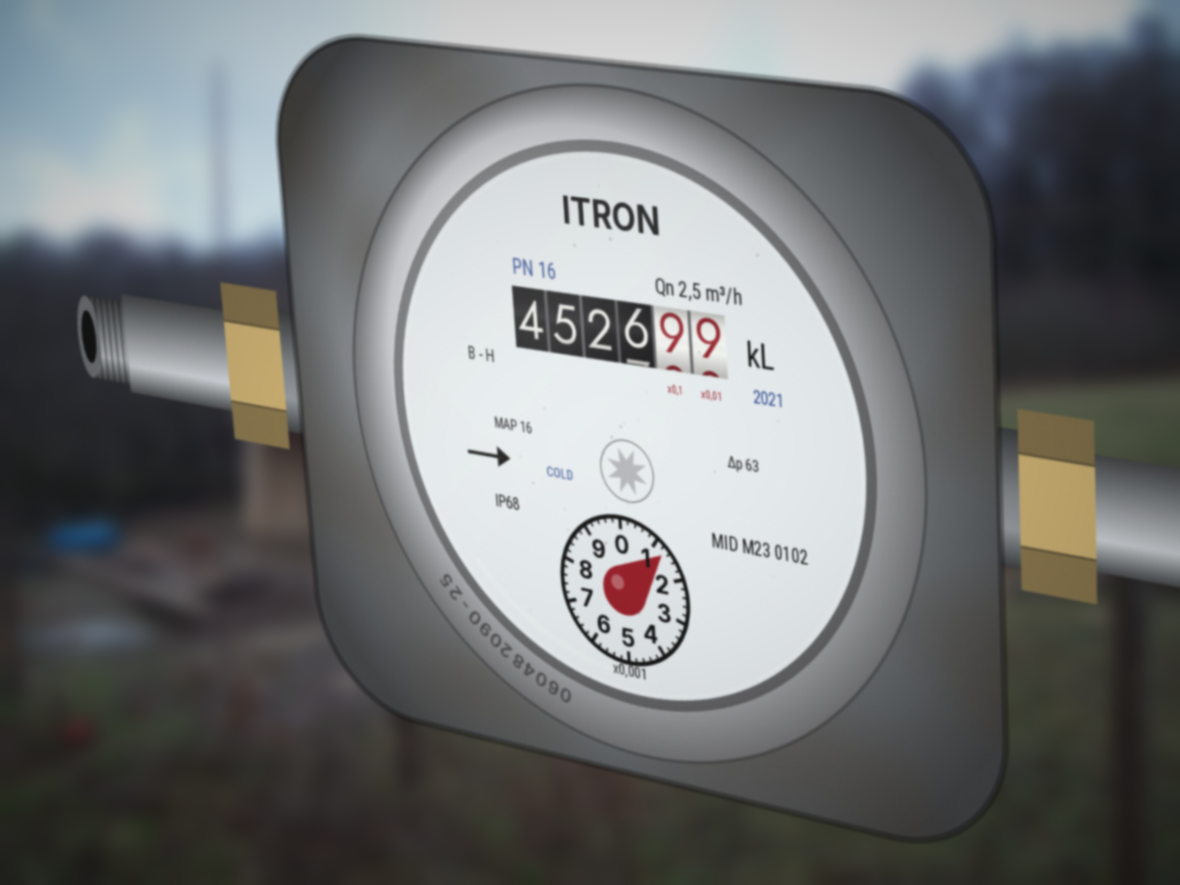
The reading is 4526.991 kL
